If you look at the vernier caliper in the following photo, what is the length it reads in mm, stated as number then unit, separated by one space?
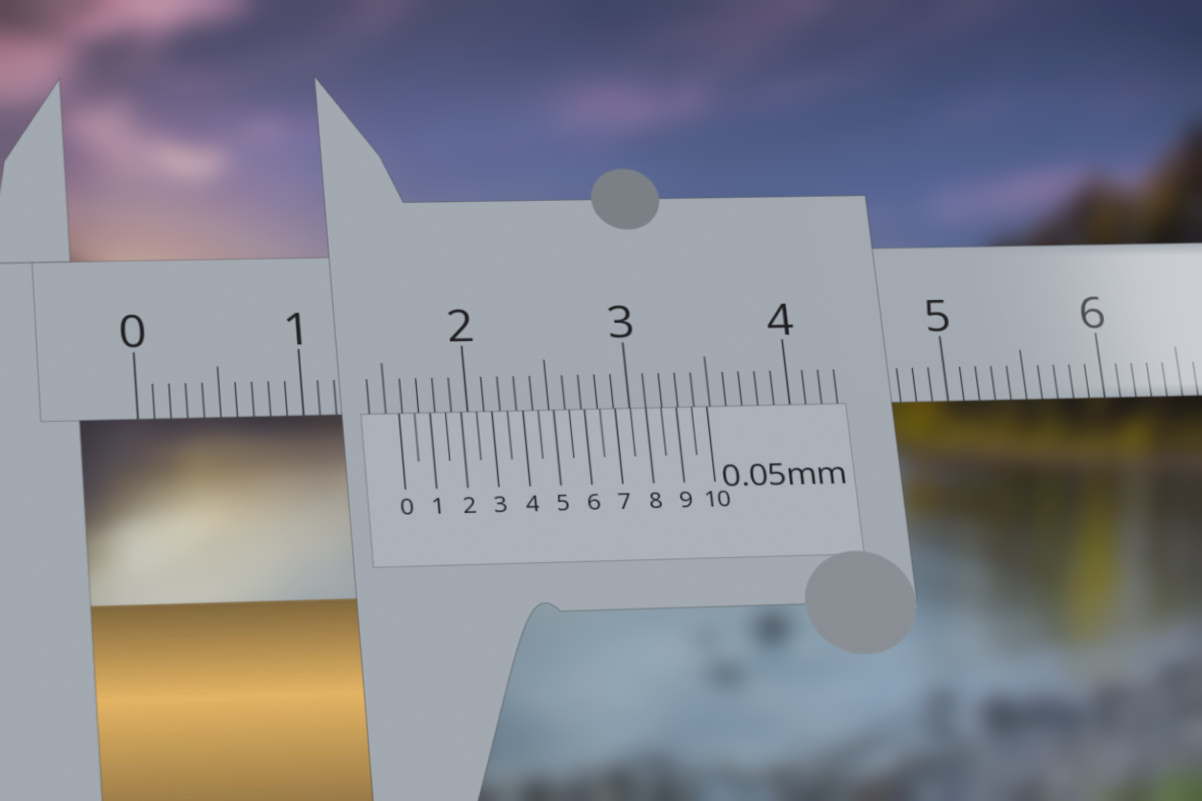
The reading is 15.8 mm
